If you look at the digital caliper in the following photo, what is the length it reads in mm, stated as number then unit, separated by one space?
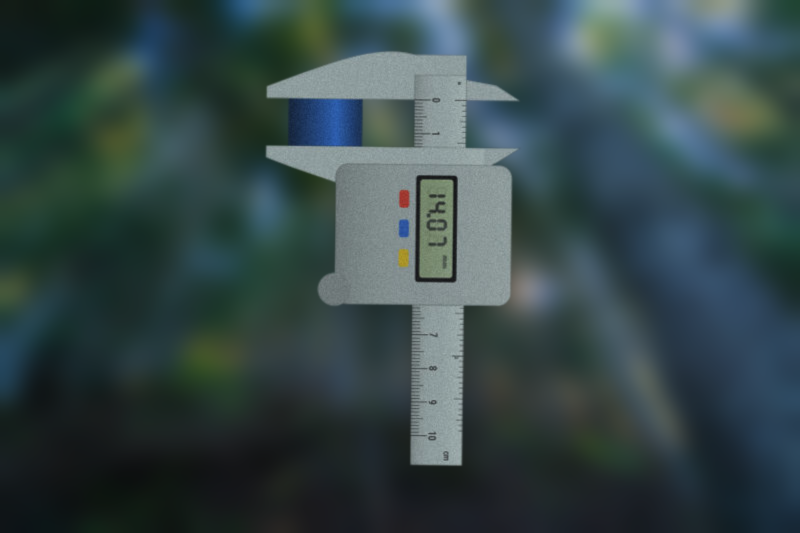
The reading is 14.07 mm
